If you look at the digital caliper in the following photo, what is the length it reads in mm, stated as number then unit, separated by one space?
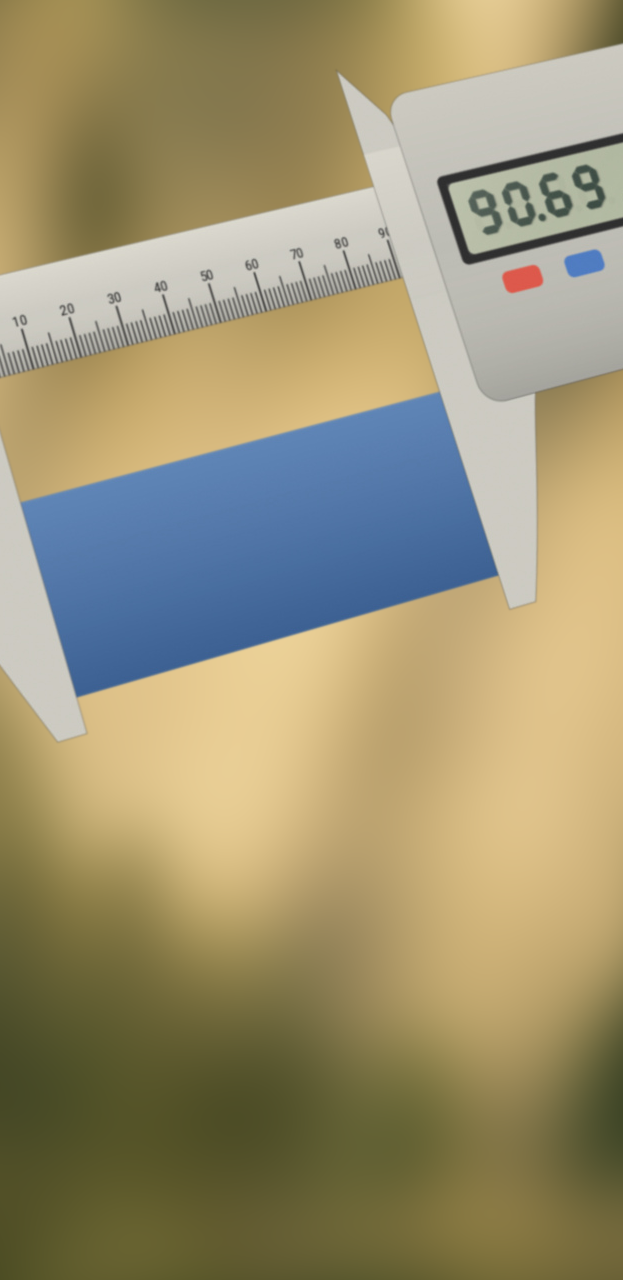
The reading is 90.69 mm
